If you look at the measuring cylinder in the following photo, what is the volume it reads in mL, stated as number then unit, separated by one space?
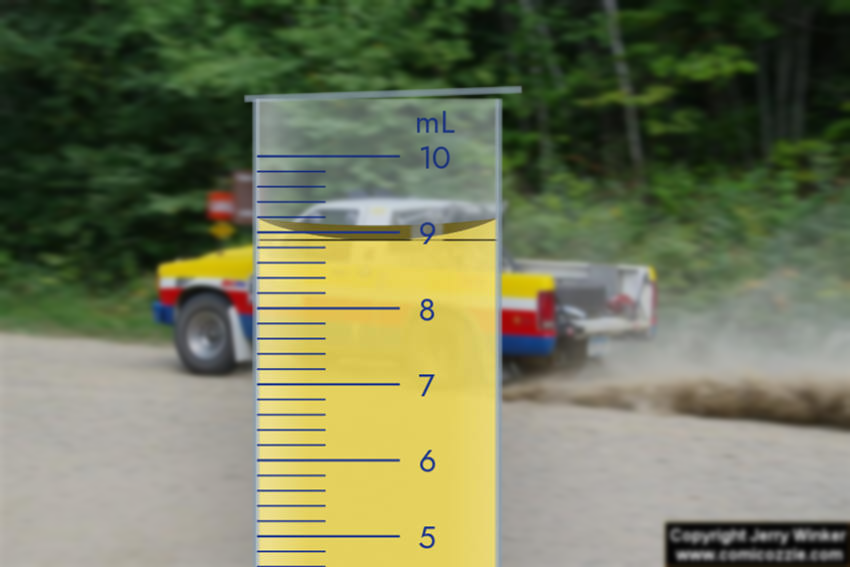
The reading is 8.9 mL
